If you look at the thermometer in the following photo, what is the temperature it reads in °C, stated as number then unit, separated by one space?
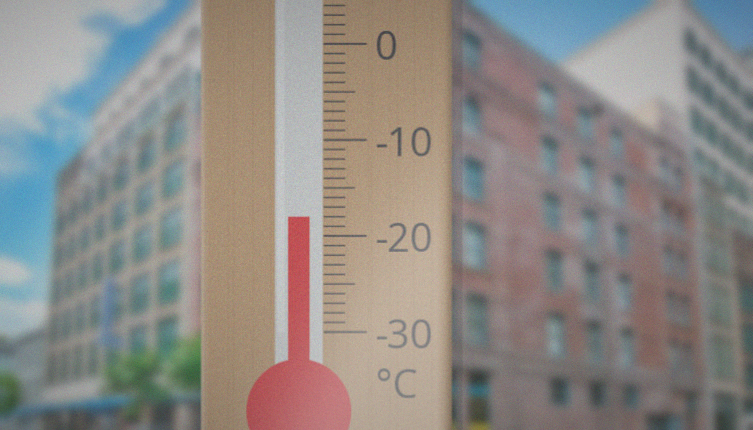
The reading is -18 °C
